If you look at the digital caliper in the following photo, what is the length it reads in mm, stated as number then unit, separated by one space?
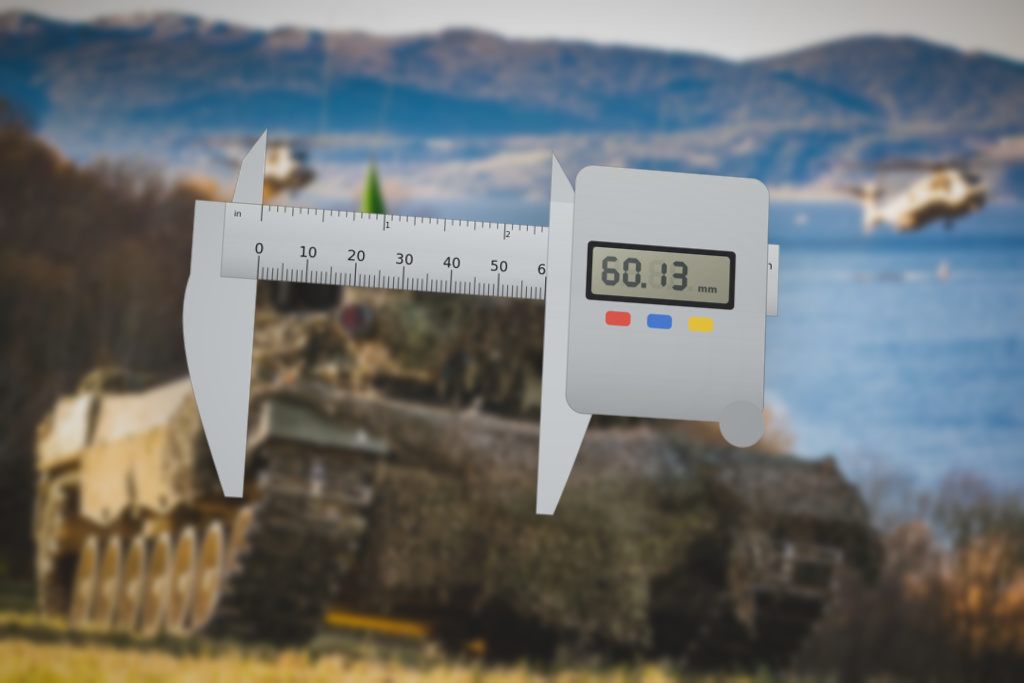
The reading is 60.13 mm
